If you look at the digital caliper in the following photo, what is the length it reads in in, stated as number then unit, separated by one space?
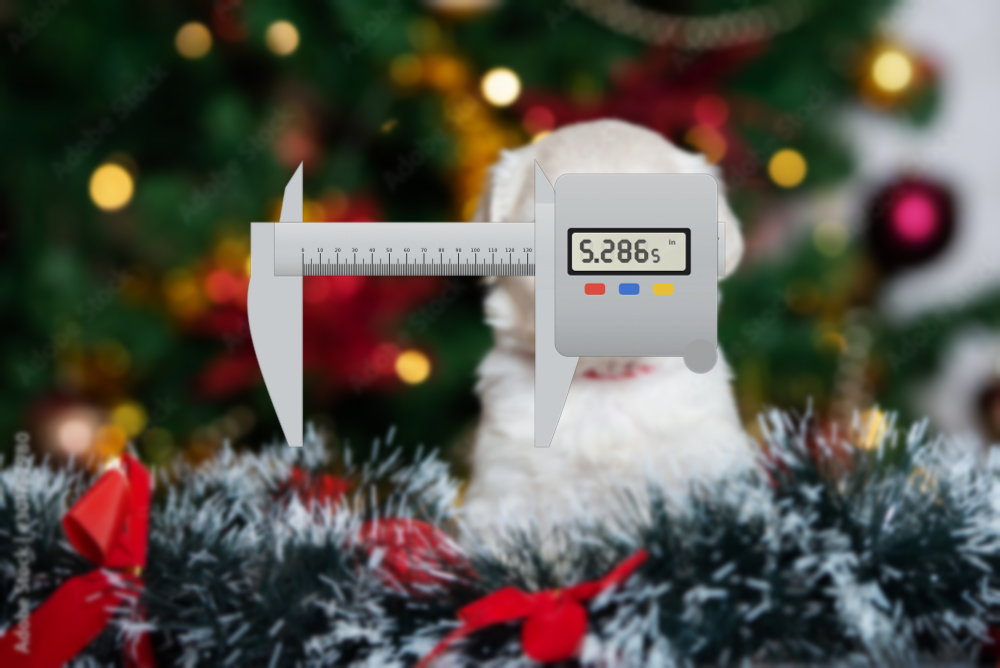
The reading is 5.2865 in
